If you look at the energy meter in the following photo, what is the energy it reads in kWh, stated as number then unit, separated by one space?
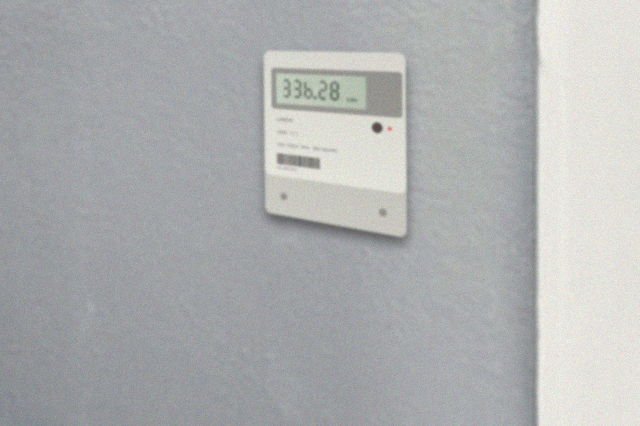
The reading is 336.28 kWh
